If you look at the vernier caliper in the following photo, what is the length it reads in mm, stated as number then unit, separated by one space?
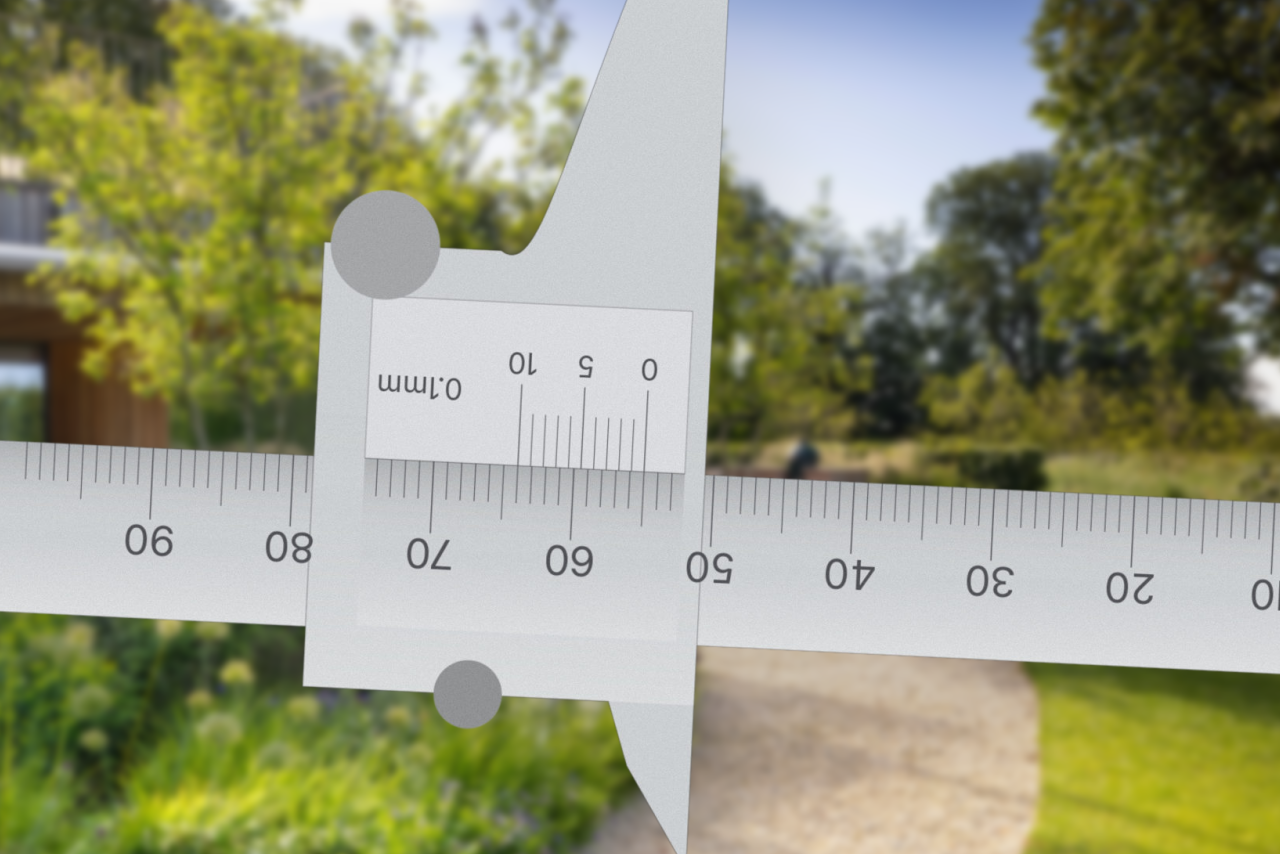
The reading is 55.0 mm
